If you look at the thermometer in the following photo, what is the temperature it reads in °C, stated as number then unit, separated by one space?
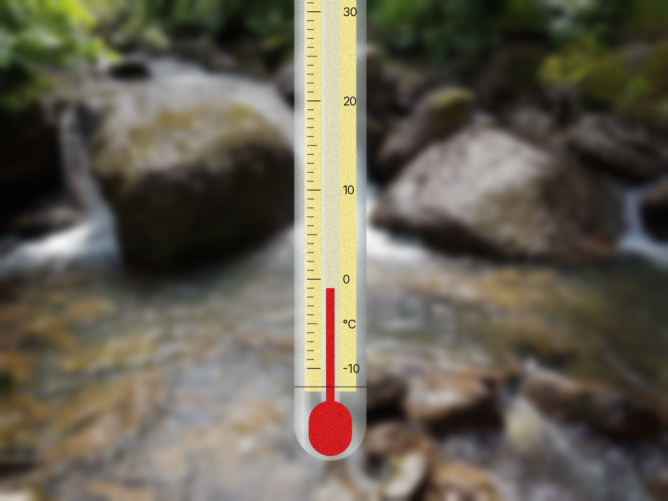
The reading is -1 °C
